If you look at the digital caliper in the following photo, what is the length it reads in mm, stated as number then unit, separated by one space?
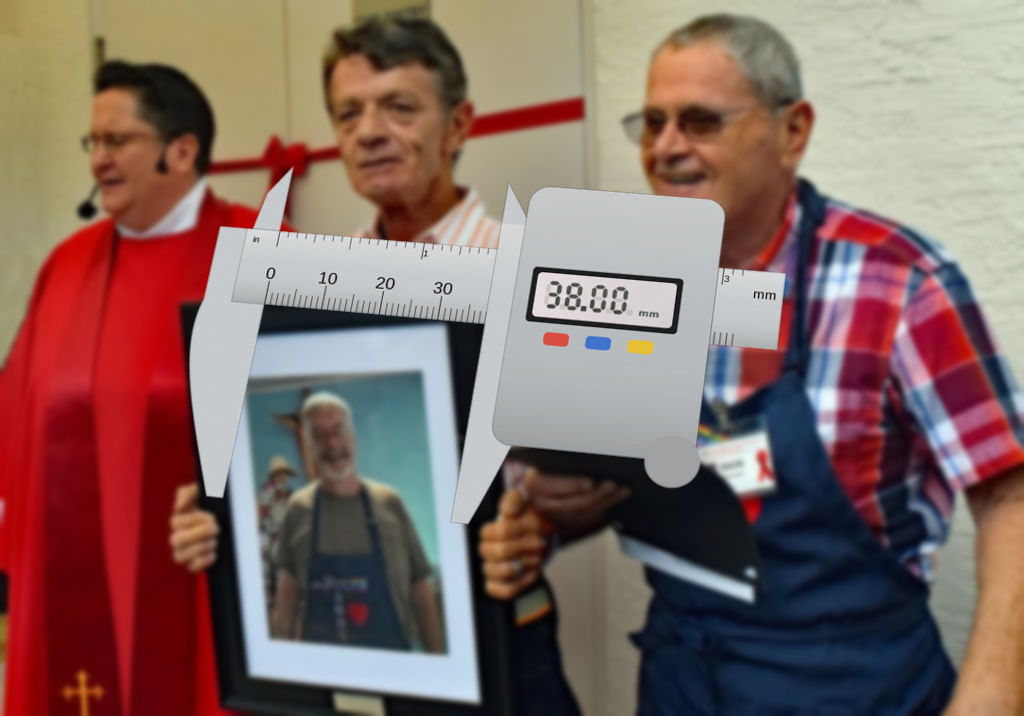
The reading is 38.00 mm
